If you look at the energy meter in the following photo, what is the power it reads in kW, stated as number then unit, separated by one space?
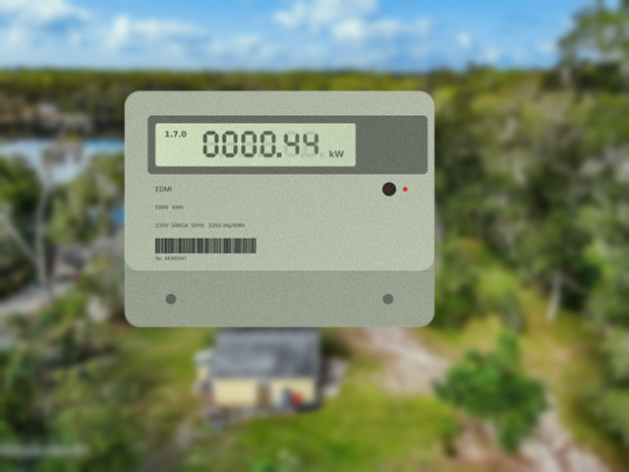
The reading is 0.44 kW
